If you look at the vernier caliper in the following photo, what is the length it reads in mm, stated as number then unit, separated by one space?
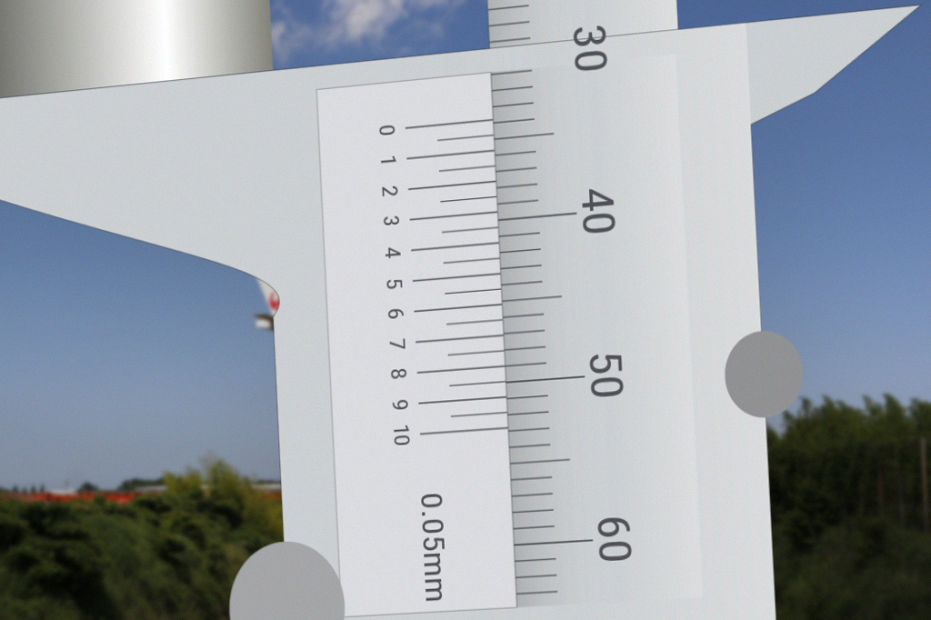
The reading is 33.8 mm
